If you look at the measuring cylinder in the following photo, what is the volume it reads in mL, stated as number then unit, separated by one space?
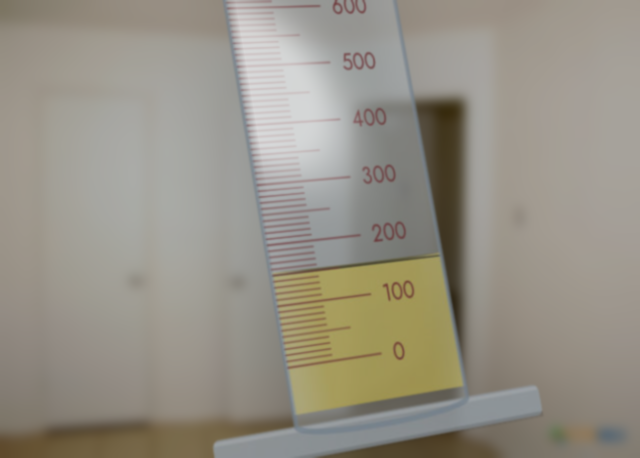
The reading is 150 mL
